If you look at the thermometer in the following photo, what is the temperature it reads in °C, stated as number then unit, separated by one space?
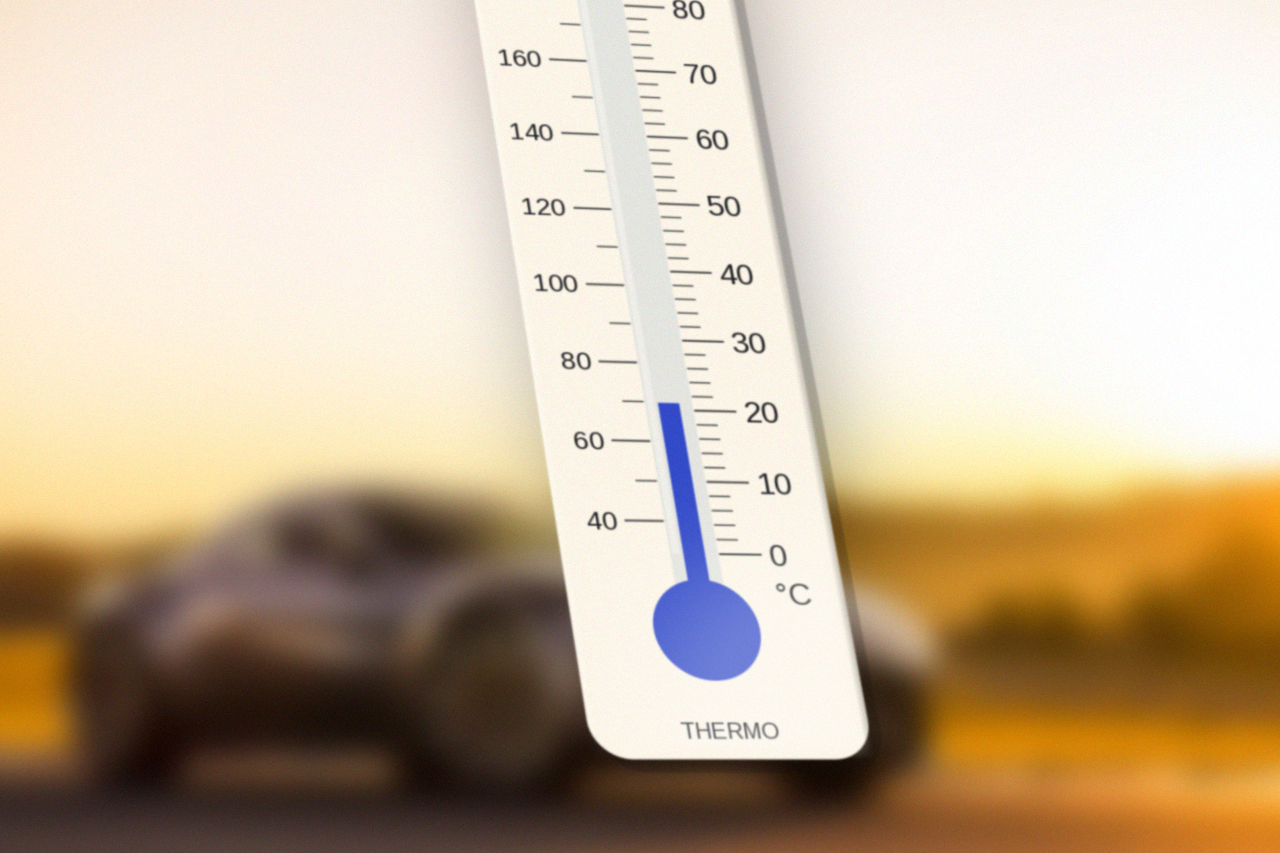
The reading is 21 °C
